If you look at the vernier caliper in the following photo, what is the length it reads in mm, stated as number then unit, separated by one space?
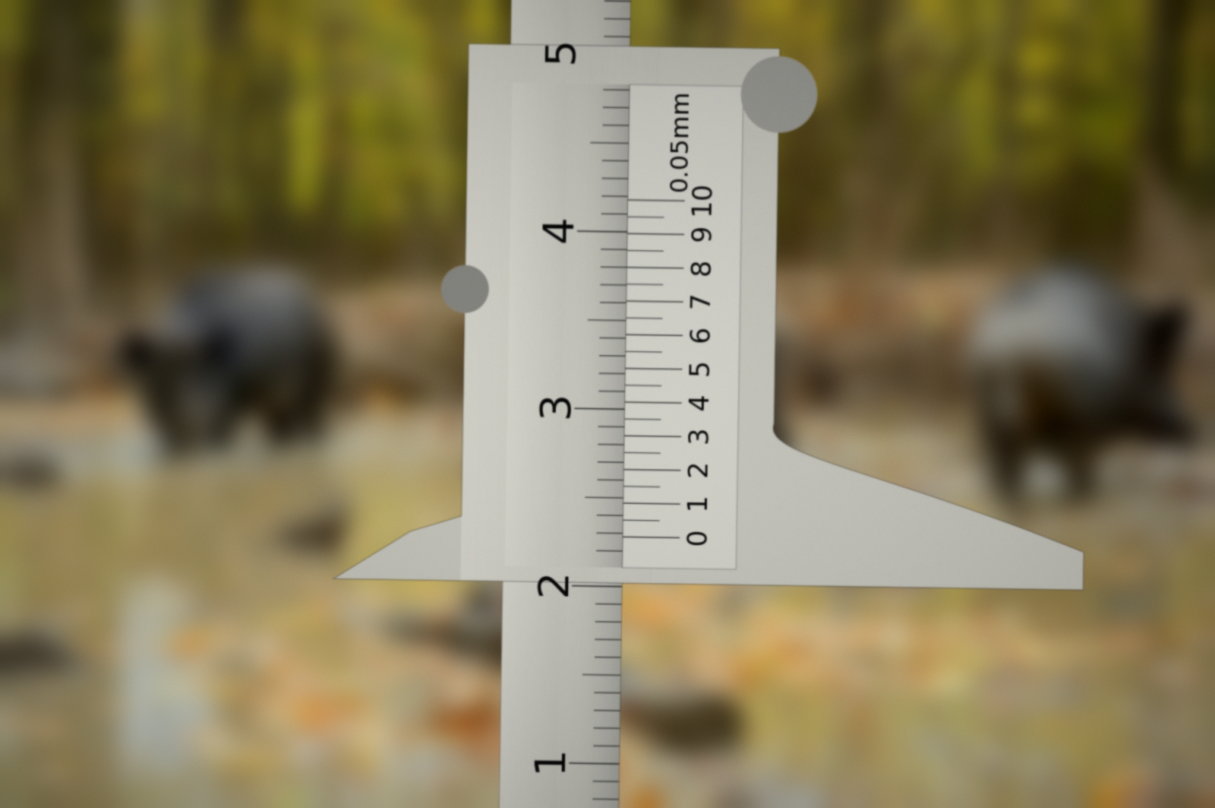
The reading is 22.8 mm
